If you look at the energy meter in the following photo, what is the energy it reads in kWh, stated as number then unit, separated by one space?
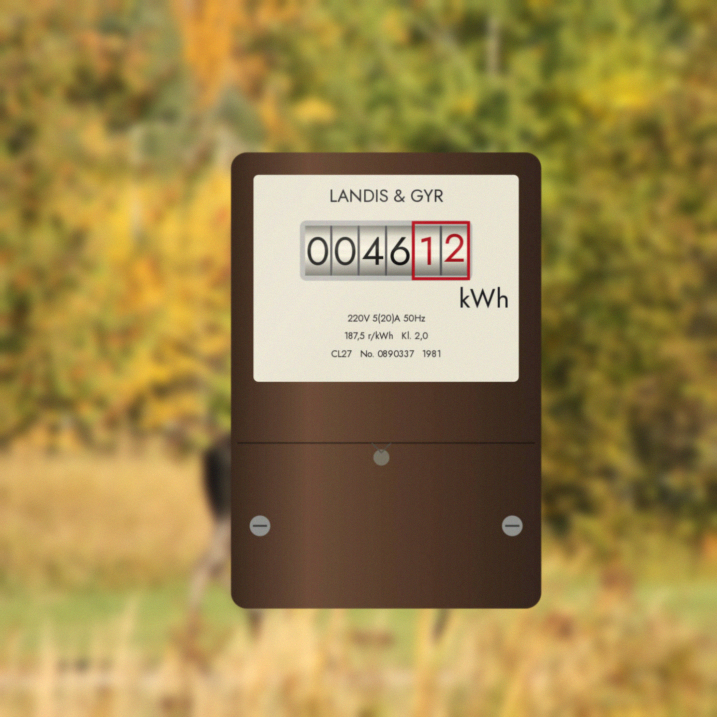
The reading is 46.12 kWh
